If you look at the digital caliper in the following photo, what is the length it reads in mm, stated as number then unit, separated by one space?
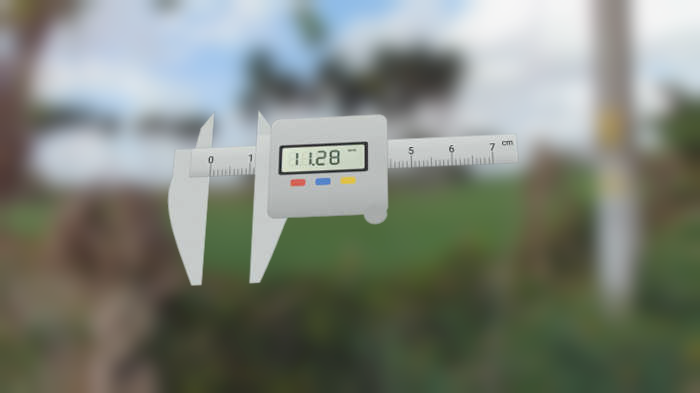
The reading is 11.28 mm
